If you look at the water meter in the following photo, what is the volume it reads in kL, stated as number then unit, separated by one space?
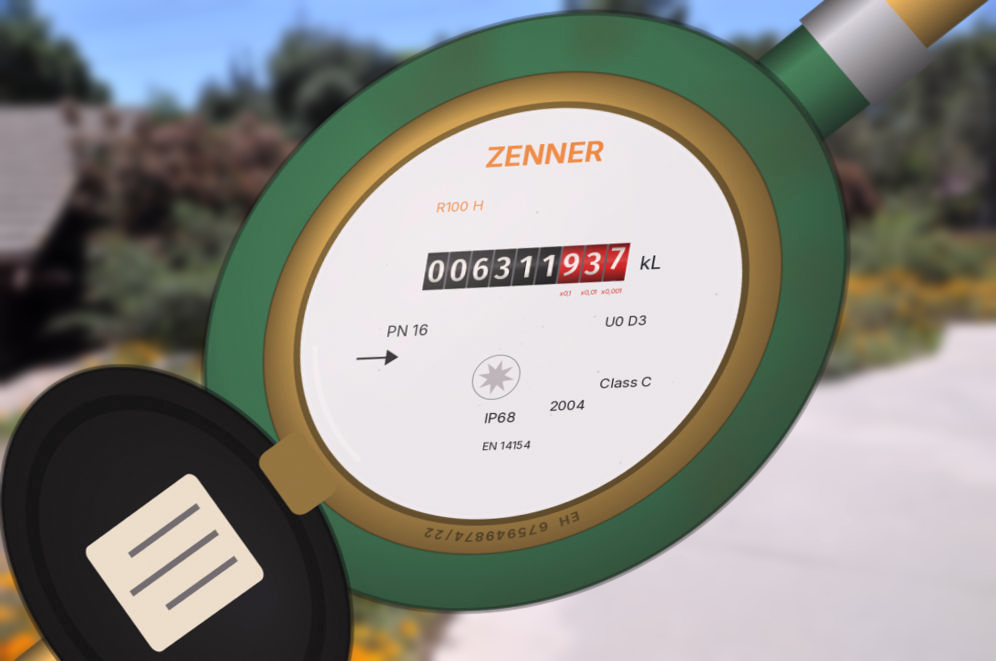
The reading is 6311.937 kL
